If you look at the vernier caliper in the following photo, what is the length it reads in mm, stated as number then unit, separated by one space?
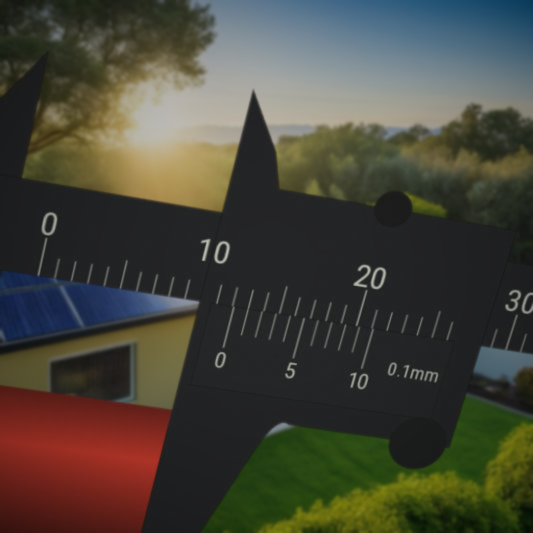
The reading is 12.1 mm
